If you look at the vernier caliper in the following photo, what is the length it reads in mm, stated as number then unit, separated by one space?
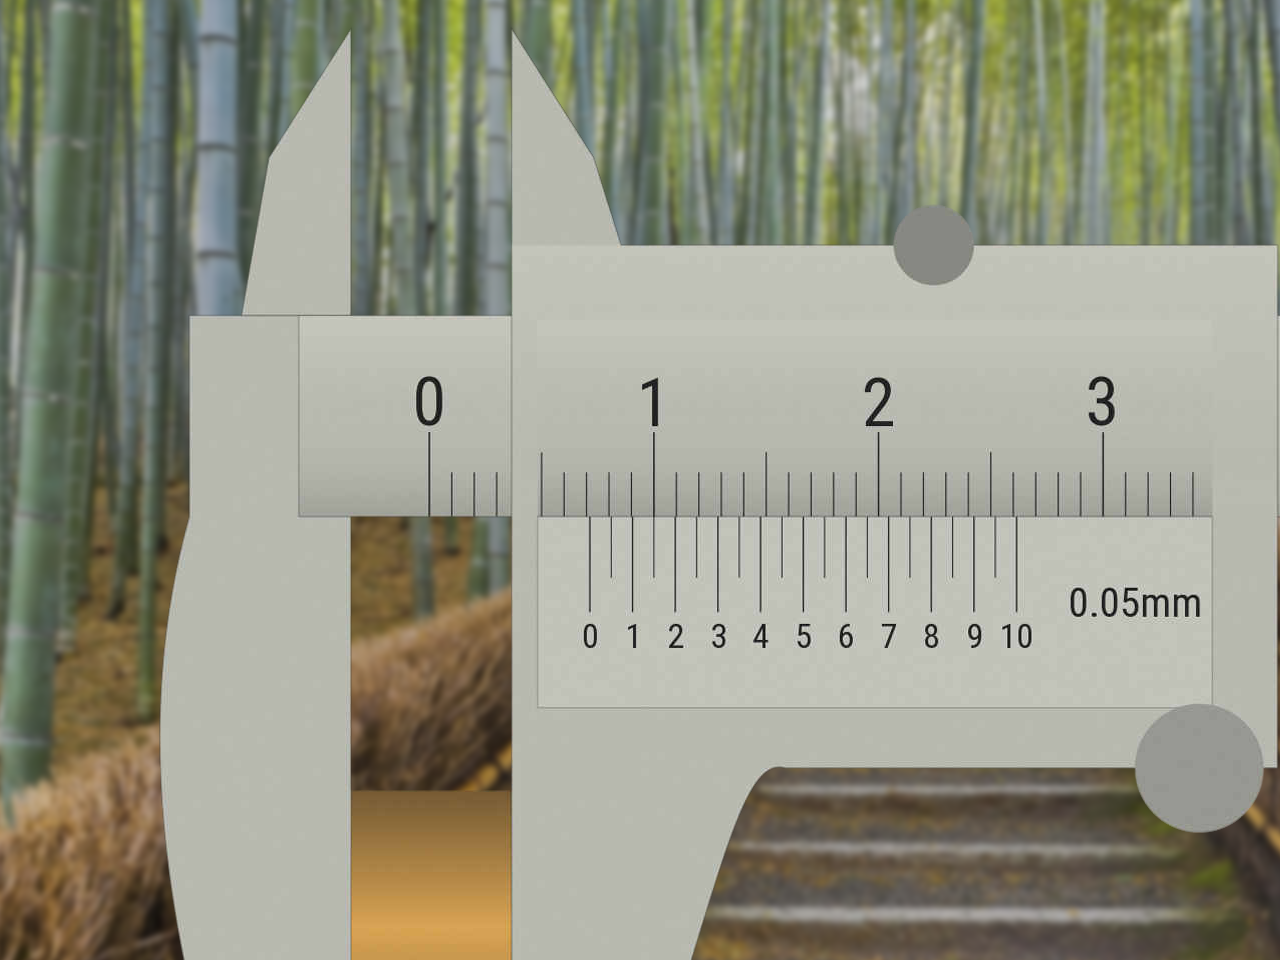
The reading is 7.15 mm
